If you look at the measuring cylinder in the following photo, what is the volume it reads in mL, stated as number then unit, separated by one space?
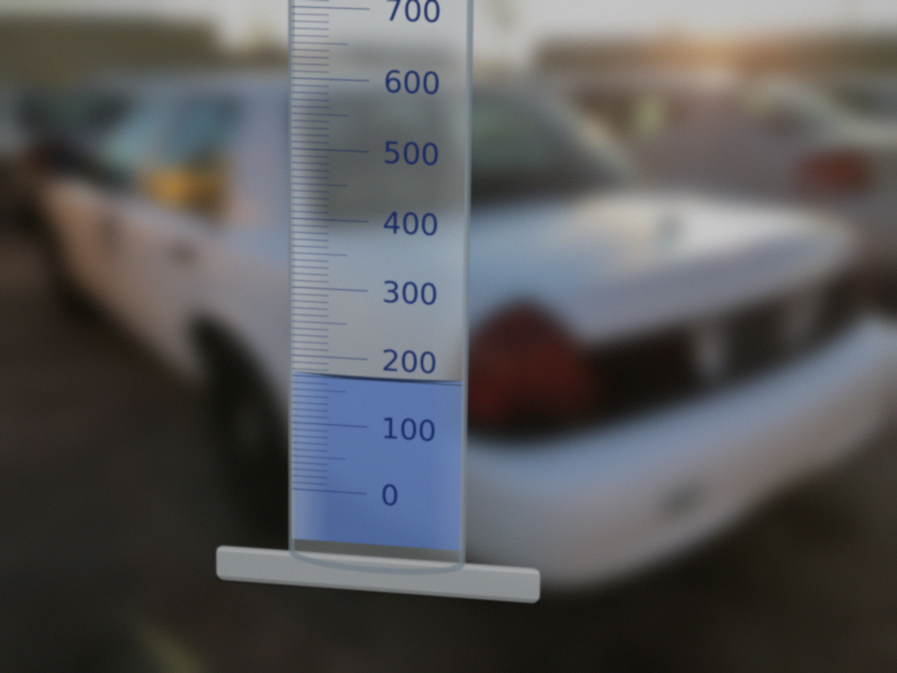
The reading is 170 mL
